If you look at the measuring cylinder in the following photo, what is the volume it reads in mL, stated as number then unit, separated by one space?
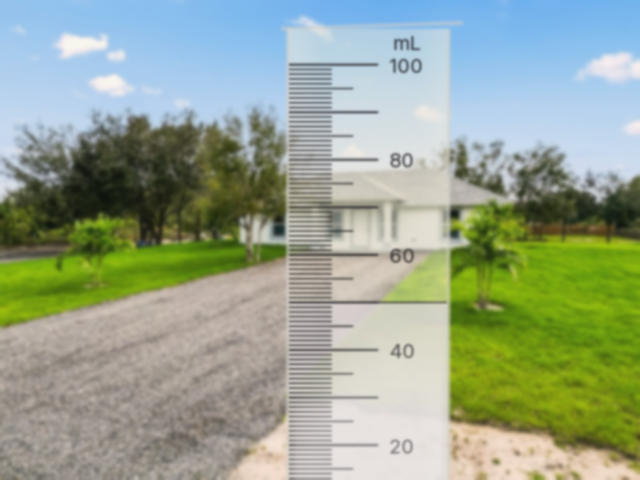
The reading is 50 mL
